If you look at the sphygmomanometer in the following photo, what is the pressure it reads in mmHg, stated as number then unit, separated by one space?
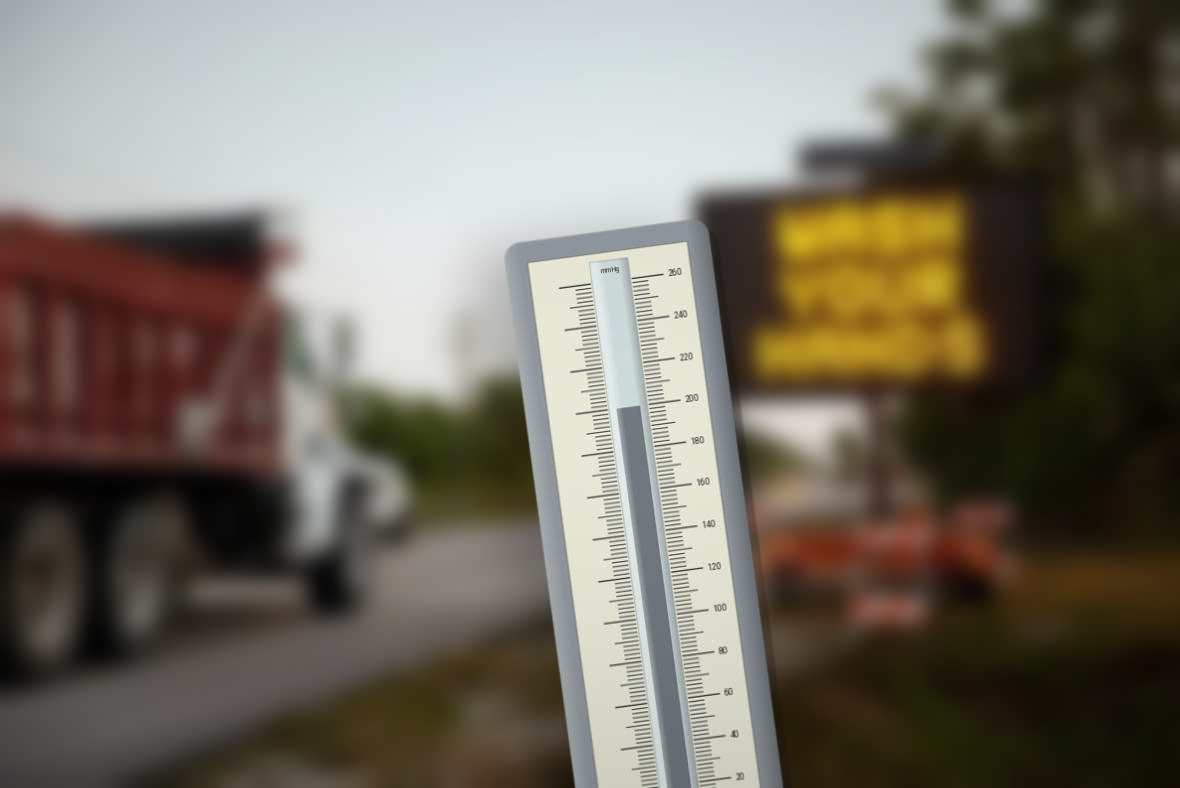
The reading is 200 mmHg
